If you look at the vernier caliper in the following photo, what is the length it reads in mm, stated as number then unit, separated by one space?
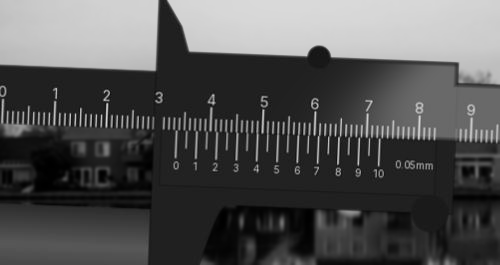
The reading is 33.5 mm
